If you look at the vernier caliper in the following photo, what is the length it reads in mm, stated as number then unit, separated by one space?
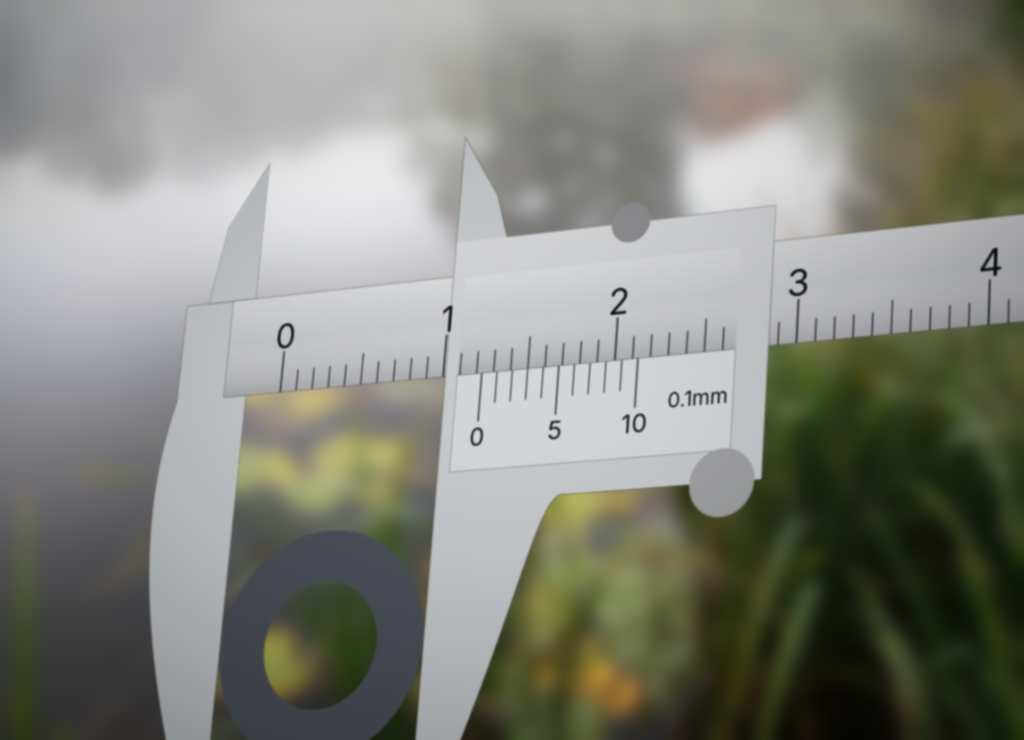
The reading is 12.3 mm
